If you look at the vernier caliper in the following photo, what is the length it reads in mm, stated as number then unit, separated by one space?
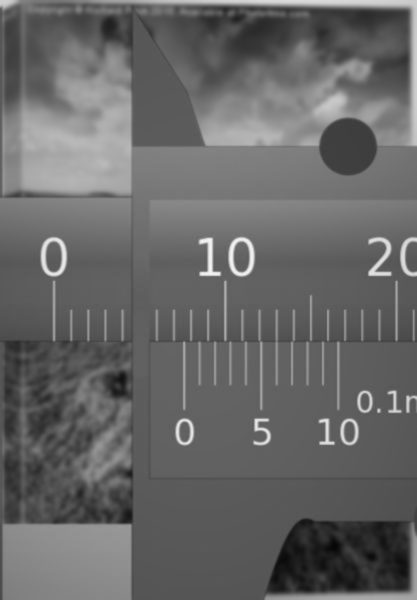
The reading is 7.6 mm
